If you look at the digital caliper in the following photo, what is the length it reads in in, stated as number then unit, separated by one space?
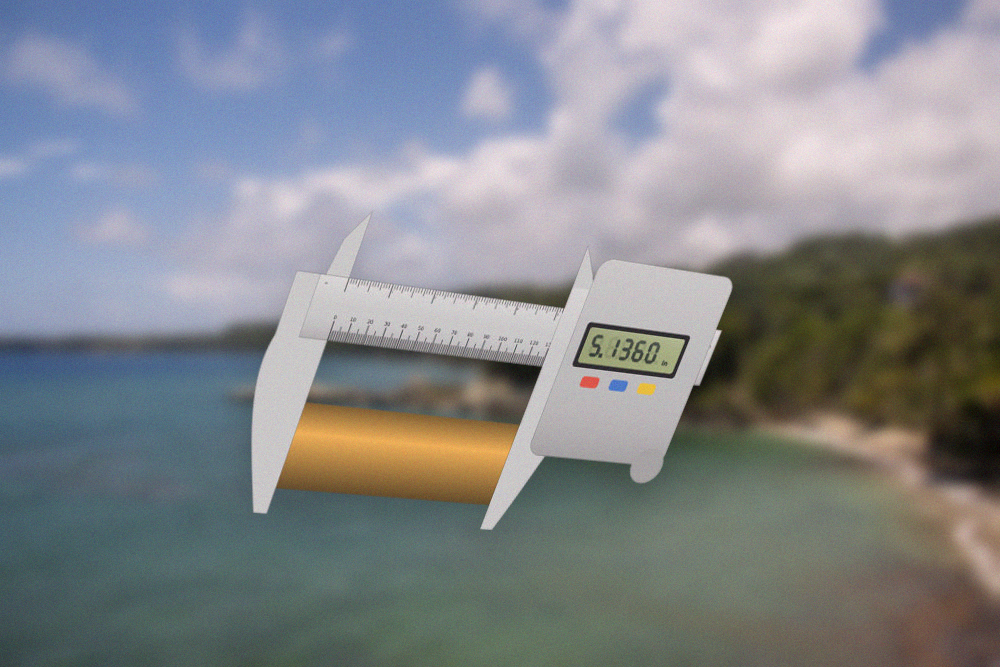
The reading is 5.1360 in
